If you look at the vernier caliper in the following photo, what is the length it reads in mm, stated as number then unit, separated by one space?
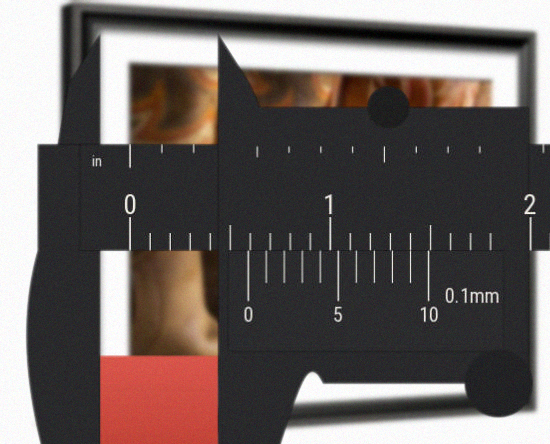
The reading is 5.9 mm
